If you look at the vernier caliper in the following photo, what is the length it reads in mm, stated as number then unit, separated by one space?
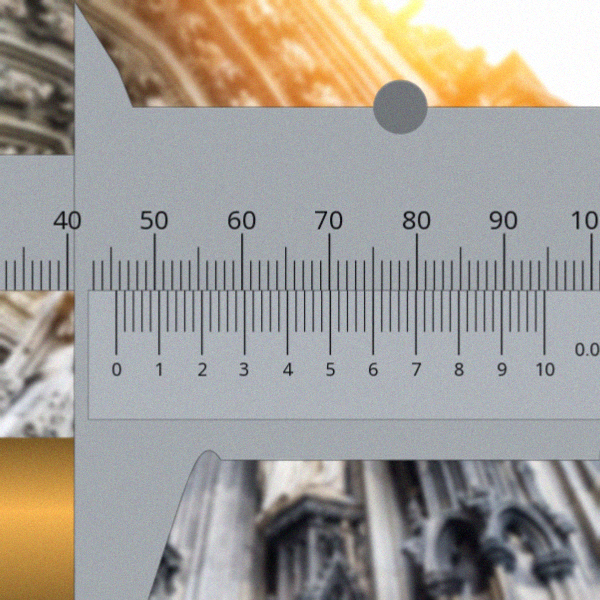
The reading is 45.6 mm
